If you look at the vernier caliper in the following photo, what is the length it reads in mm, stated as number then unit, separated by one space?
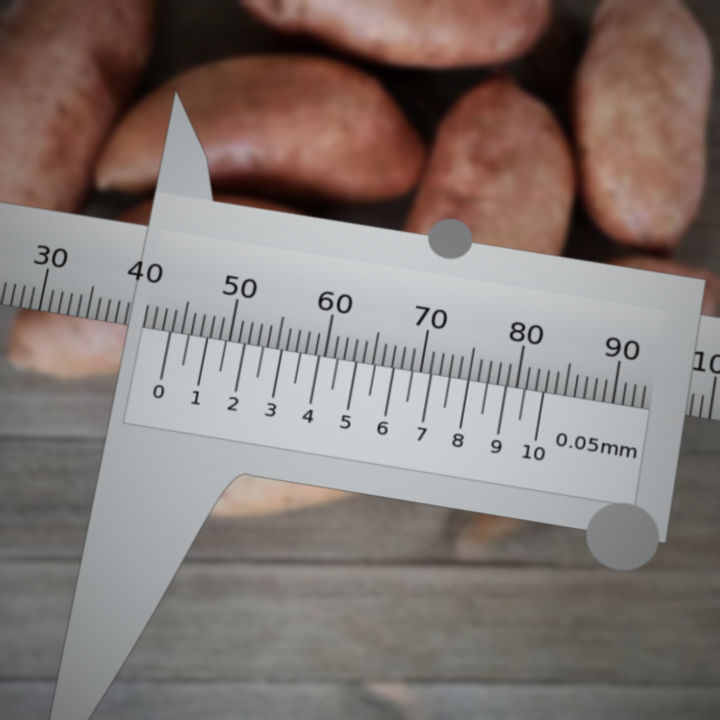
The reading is 43.8 mm
